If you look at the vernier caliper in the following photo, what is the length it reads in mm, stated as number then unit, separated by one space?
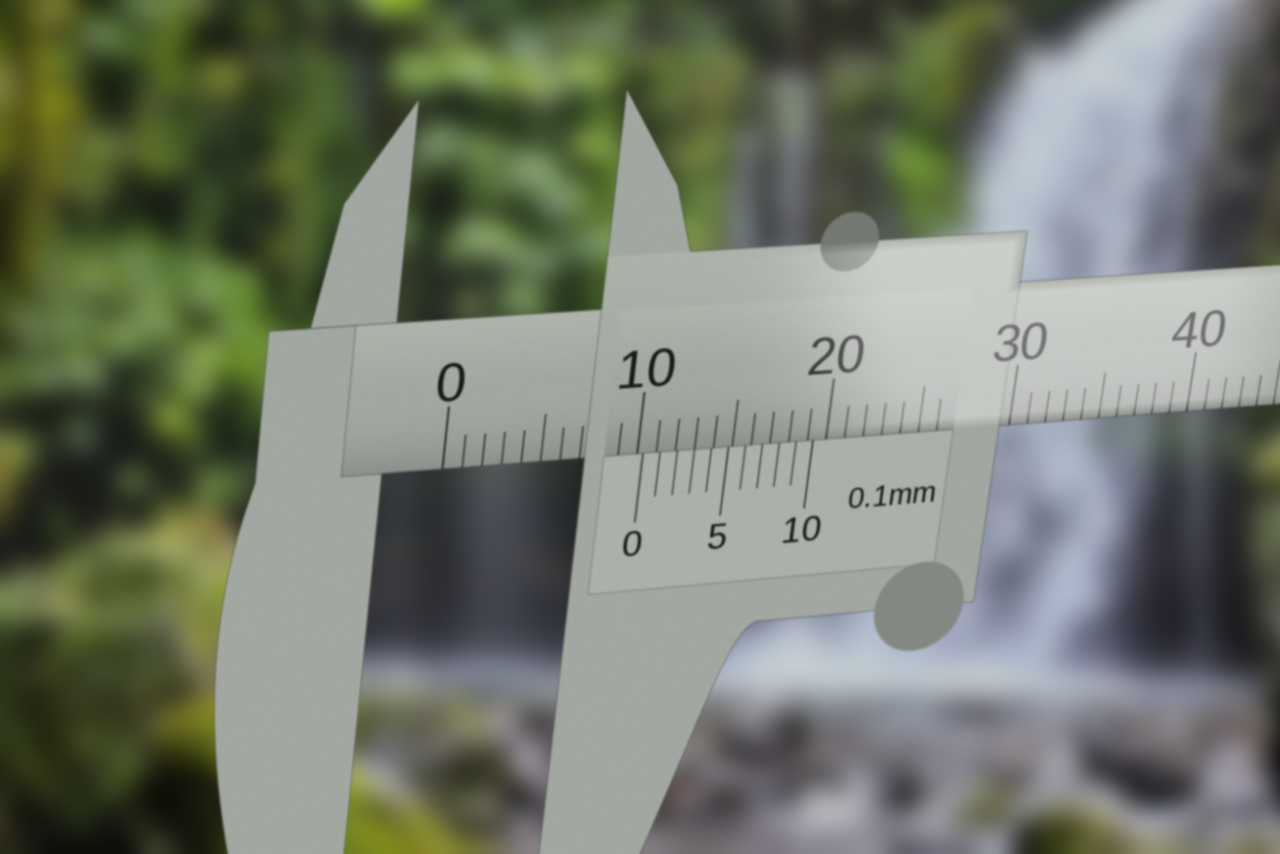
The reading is 10.3 mm
